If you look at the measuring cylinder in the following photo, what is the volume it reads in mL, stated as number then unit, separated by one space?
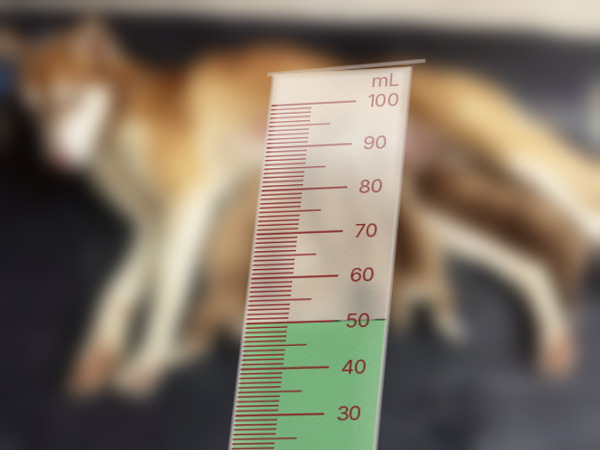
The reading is 50 mL
